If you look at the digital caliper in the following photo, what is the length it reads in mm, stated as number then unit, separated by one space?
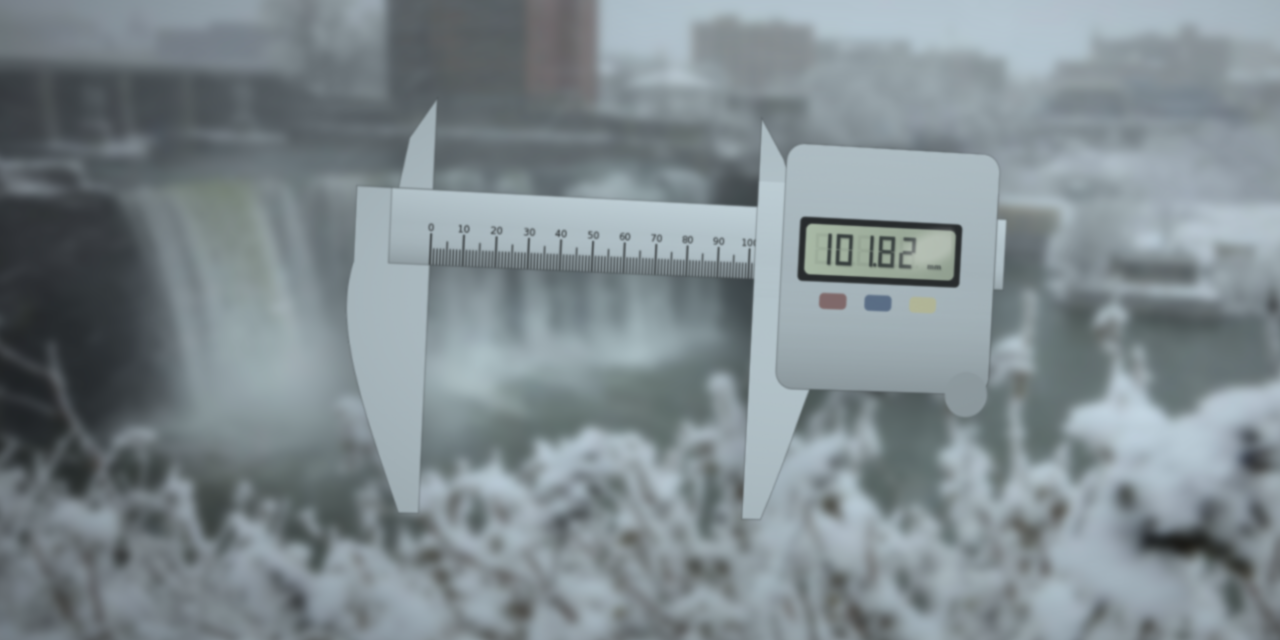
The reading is 101.82 mm
